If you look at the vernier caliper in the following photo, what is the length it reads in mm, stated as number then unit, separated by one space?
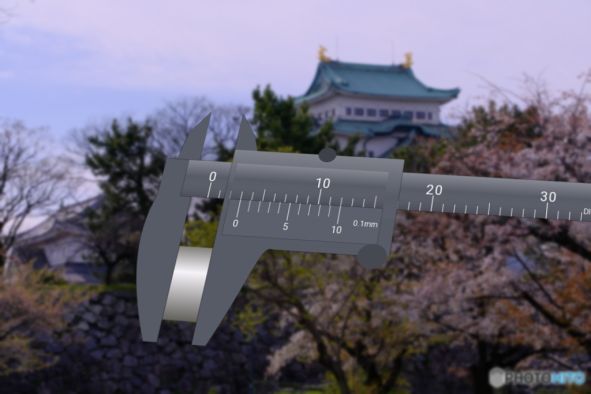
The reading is 3.0 mm
